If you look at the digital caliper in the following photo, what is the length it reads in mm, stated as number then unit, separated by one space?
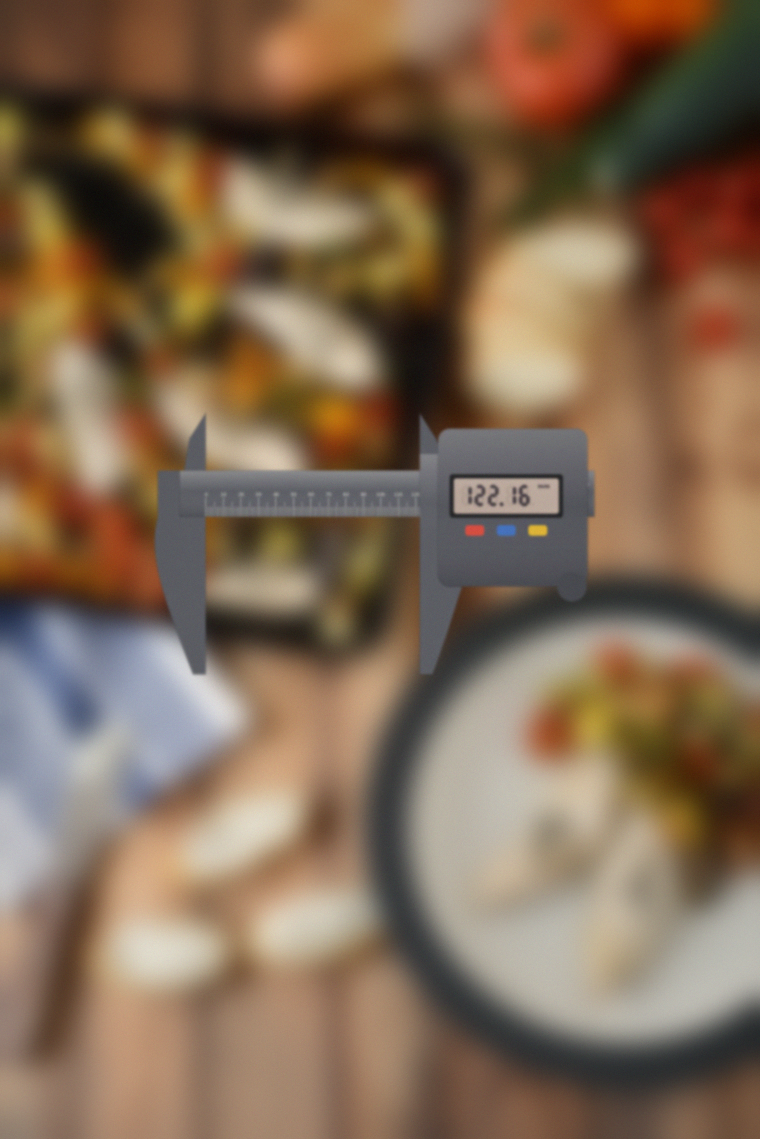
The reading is 122.16 mm
